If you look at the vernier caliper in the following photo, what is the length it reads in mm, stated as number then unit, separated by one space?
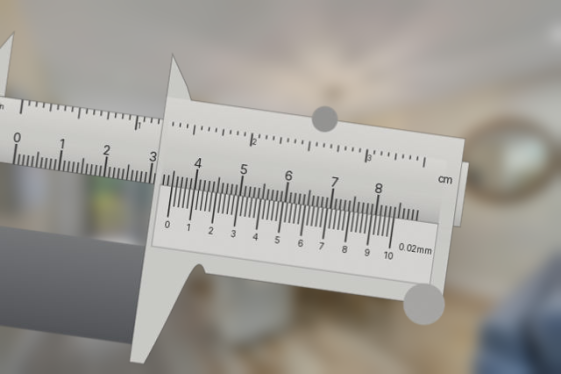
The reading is 35.0 mm
